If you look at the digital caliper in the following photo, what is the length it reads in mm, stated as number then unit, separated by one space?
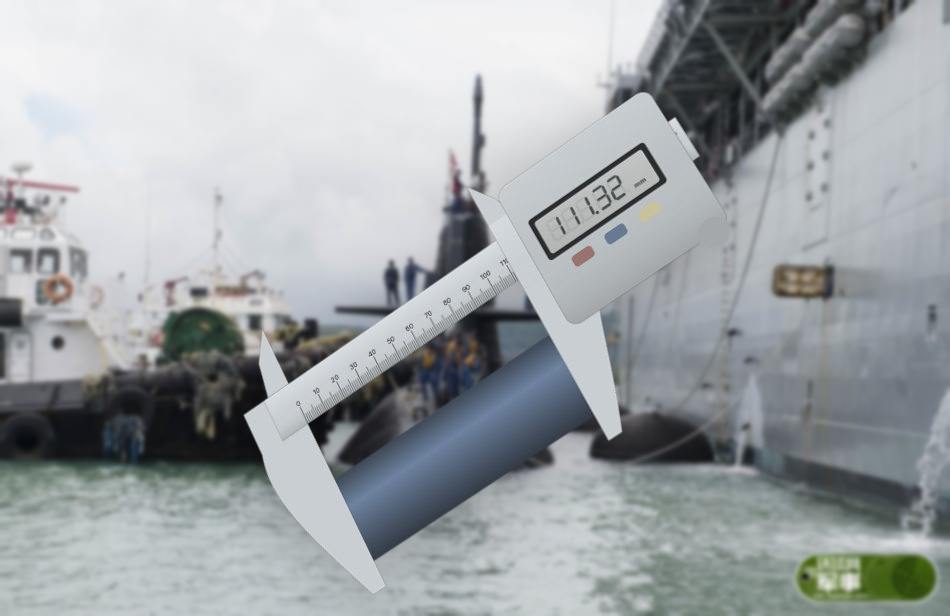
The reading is 111.32 mm
